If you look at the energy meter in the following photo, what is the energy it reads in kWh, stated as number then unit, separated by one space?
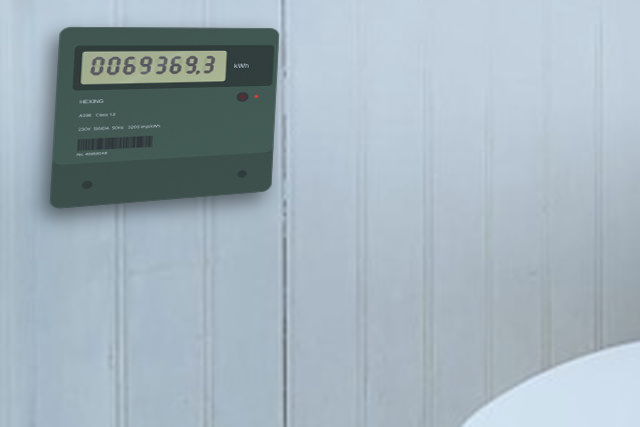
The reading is 69369.3 kWh
